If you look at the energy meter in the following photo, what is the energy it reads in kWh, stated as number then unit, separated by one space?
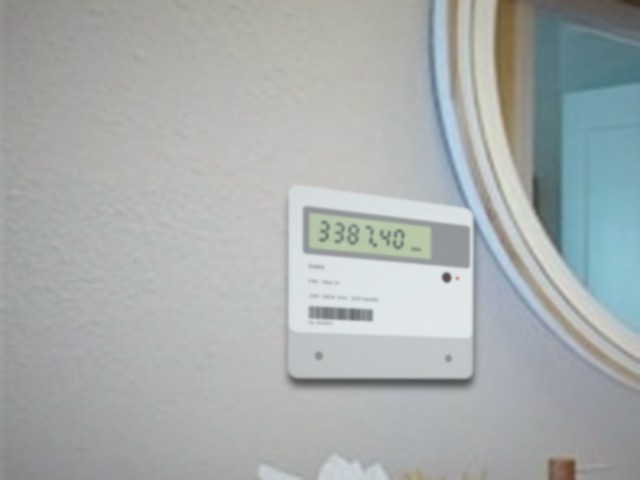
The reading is 3387.40 kWh
